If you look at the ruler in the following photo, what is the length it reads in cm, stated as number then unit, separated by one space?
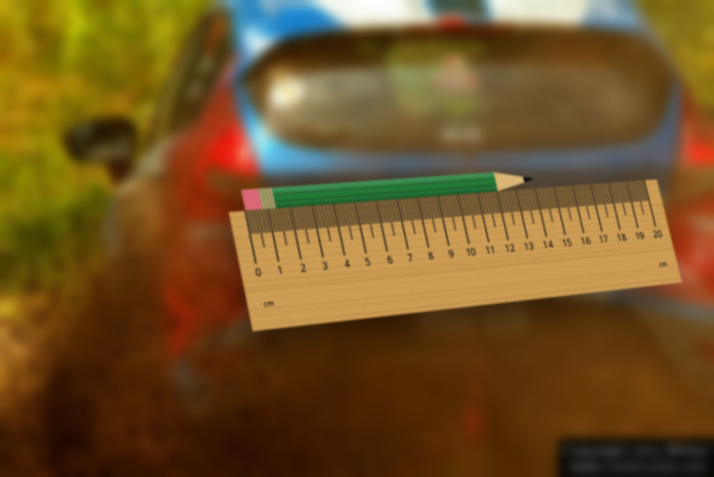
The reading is 14 cm
